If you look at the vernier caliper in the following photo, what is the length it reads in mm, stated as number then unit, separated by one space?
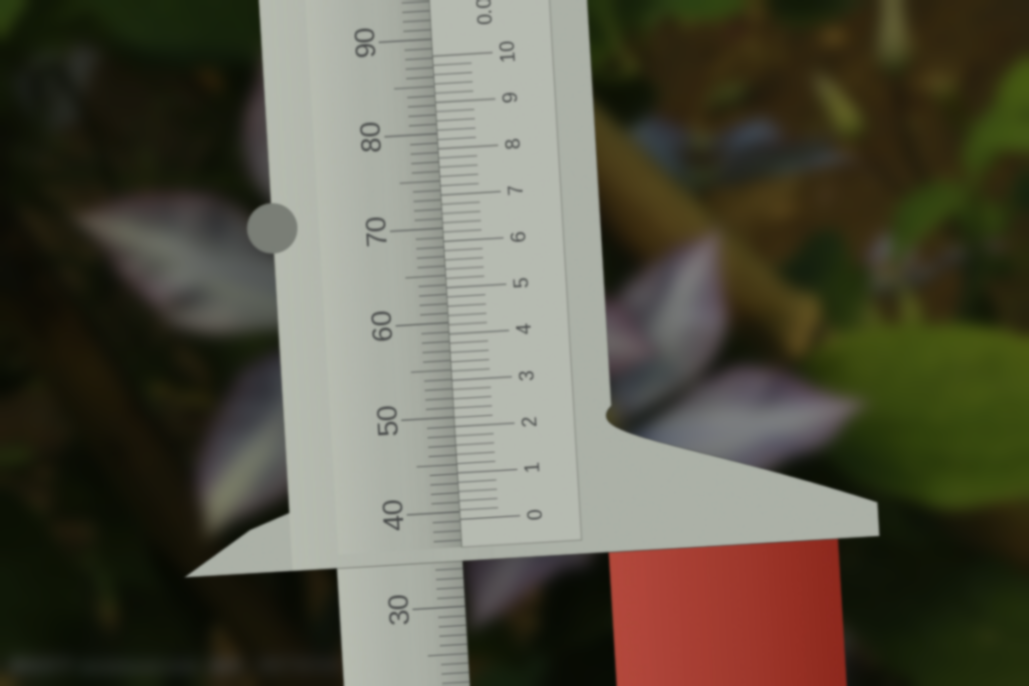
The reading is 39.2 mm
